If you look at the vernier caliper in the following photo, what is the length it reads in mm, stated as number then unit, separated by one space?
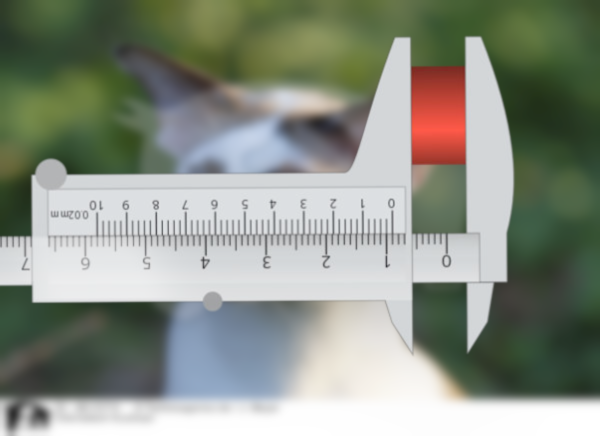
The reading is 9.0 mm
